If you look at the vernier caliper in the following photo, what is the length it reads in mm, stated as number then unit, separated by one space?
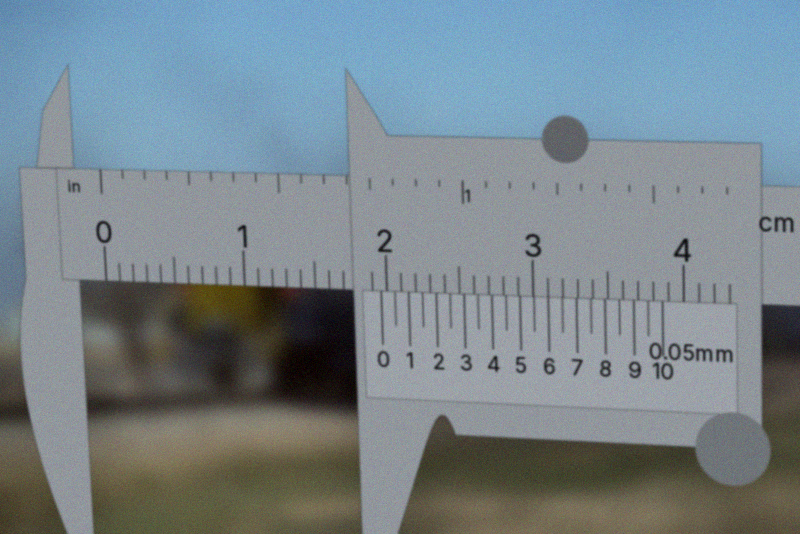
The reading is 19.6 mm
